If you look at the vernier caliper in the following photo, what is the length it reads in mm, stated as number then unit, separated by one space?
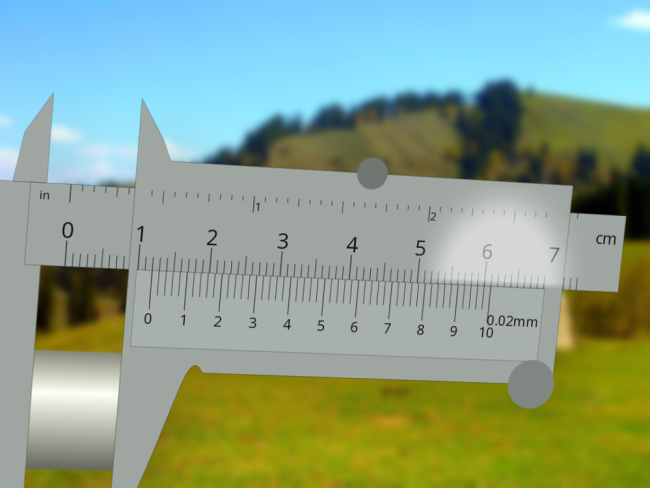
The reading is 12.0 mm
